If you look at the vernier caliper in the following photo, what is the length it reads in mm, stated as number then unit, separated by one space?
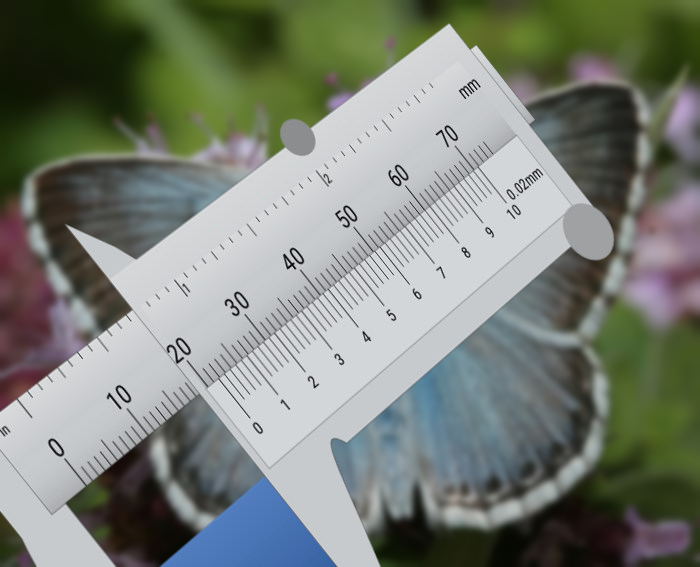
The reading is 21.8 mm
